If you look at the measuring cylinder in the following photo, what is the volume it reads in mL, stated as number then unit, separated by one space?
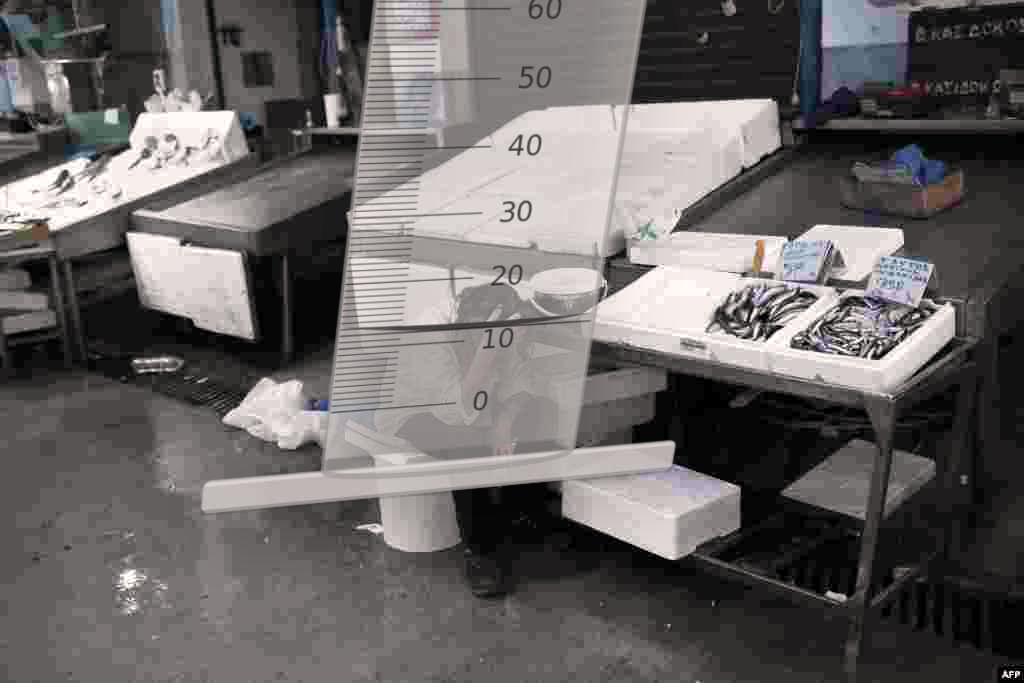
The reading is 12 mL
